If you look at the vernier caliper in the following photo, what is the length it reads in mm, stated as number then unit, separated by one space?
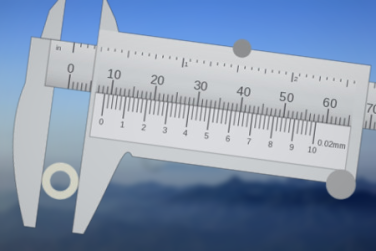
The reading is 8.5 mm
